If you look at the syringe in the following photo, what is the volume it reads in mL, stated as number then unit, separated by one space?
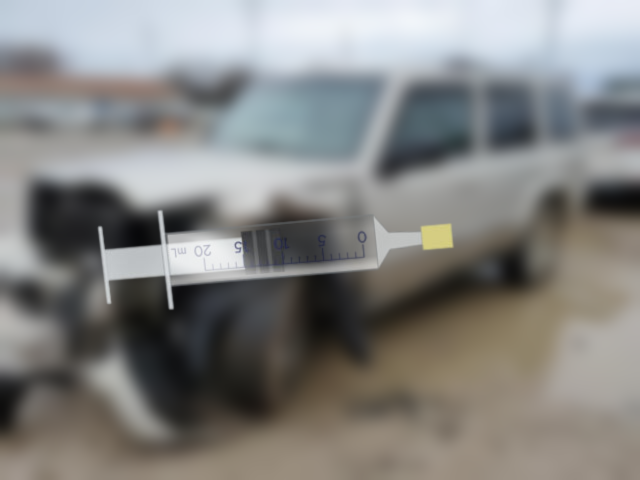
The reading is 10 mL
